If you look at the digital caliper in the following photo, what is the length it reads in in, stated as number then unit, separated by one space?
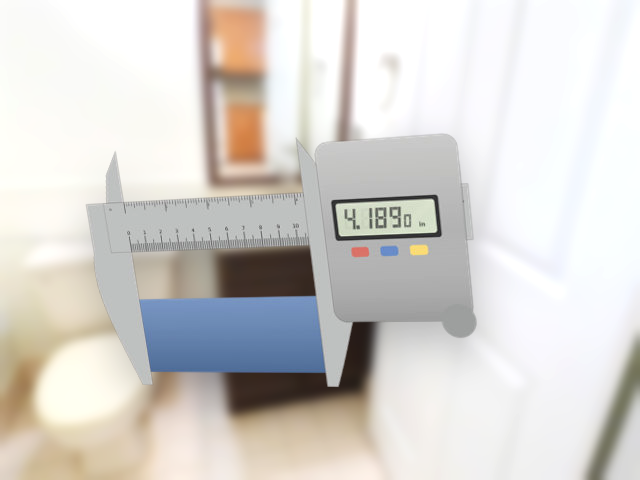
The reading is 4.1890 in
